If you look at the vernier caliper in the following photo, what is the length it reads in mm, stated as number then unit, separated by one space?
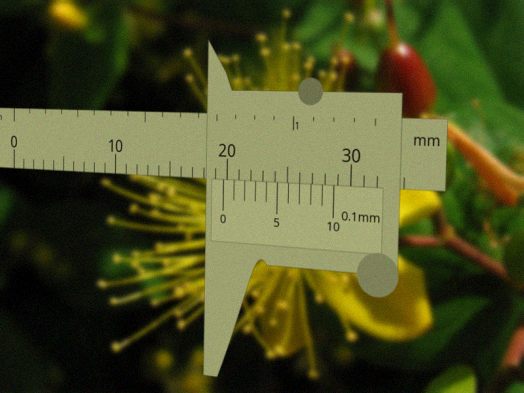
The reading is 19.7 mm
